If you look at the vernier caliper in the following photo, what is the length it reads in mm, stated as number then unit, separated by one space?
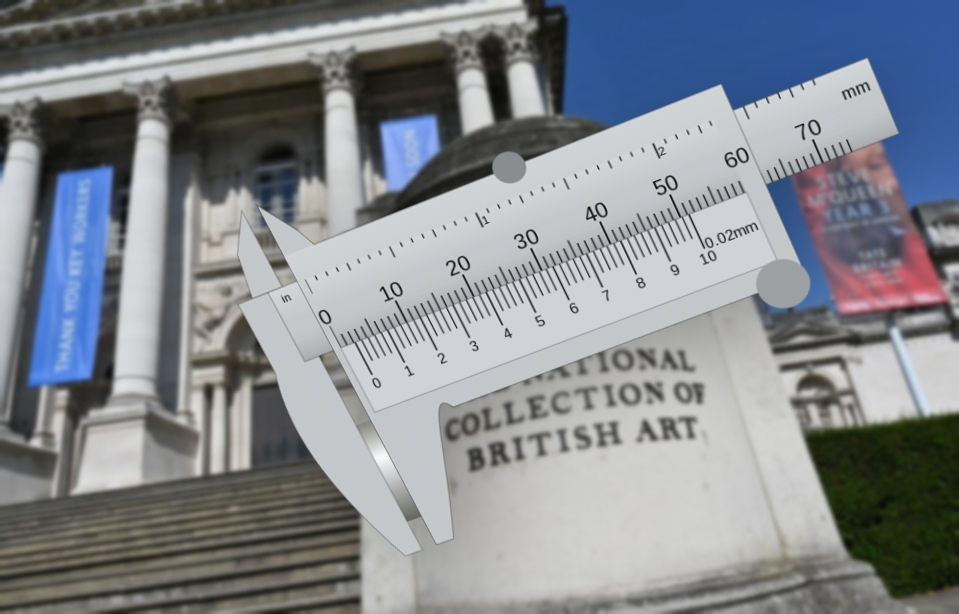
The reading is 2.2 mm
